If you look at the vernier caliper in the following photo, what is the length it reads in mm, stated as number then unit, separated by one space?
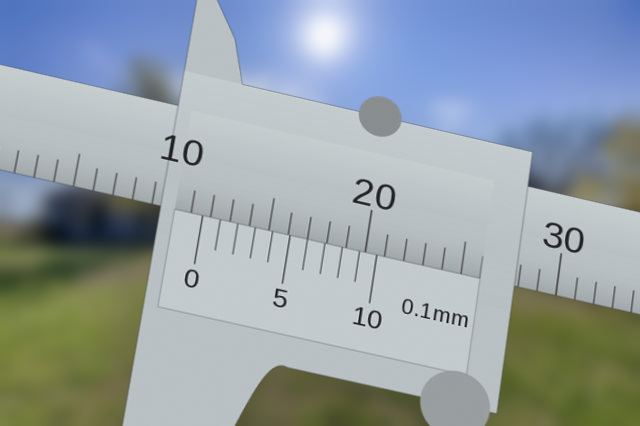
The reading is 11.6 mm
